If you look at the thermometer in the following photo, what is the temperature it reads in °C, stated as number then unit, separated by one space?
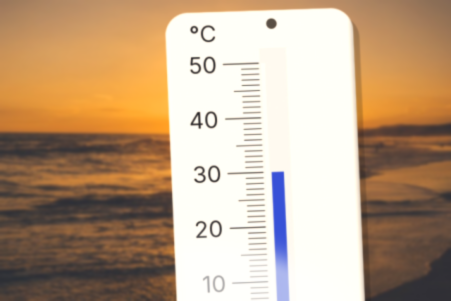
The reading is 30 °C
